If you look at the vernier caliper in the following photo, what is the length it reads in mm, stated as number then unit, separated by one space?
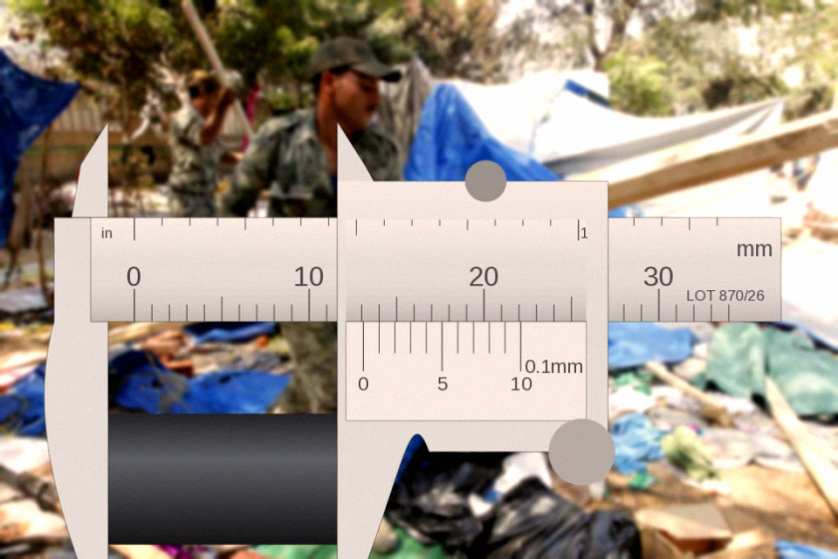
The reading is 13.1 mm
